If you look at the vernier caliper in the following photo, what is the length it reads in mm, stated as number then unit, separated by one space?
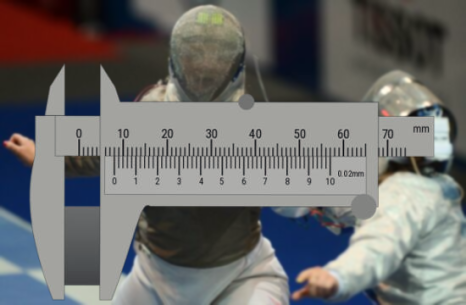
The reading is 8.0 mm
